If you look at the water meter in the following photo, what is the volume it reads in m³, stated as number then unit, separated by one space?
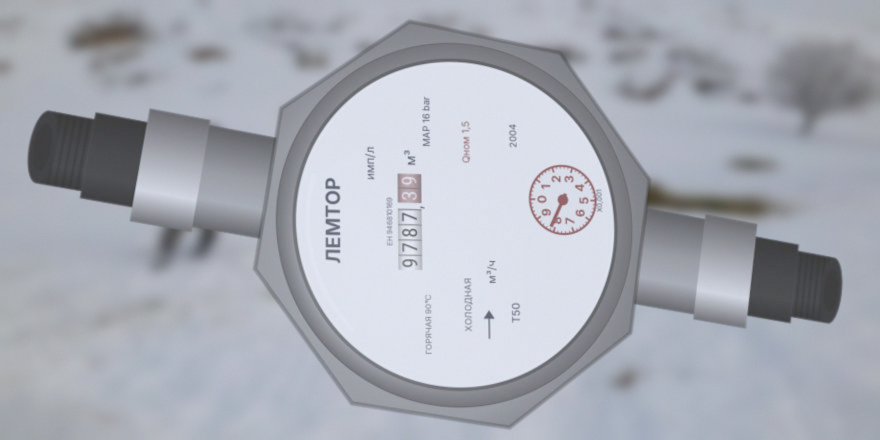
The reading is 9787.398 m³
